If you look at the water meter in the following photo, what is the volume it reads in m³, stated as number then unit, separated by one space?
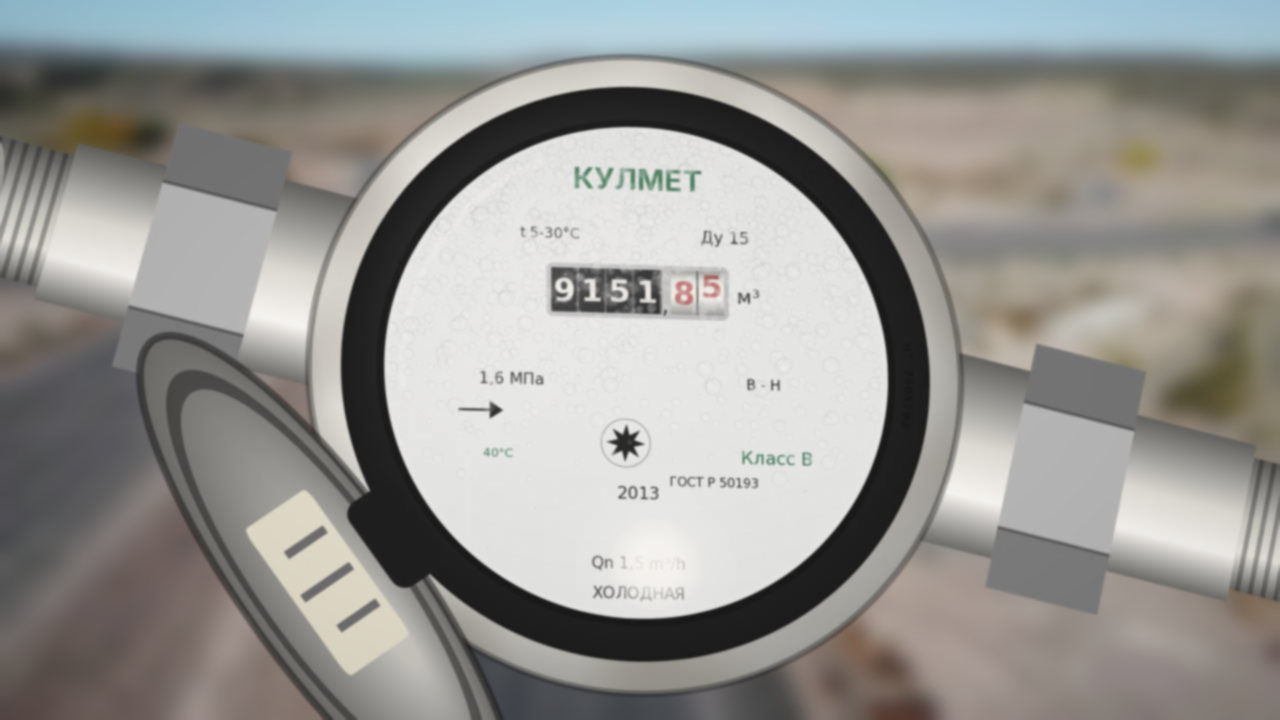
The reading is 9151.85 m³
